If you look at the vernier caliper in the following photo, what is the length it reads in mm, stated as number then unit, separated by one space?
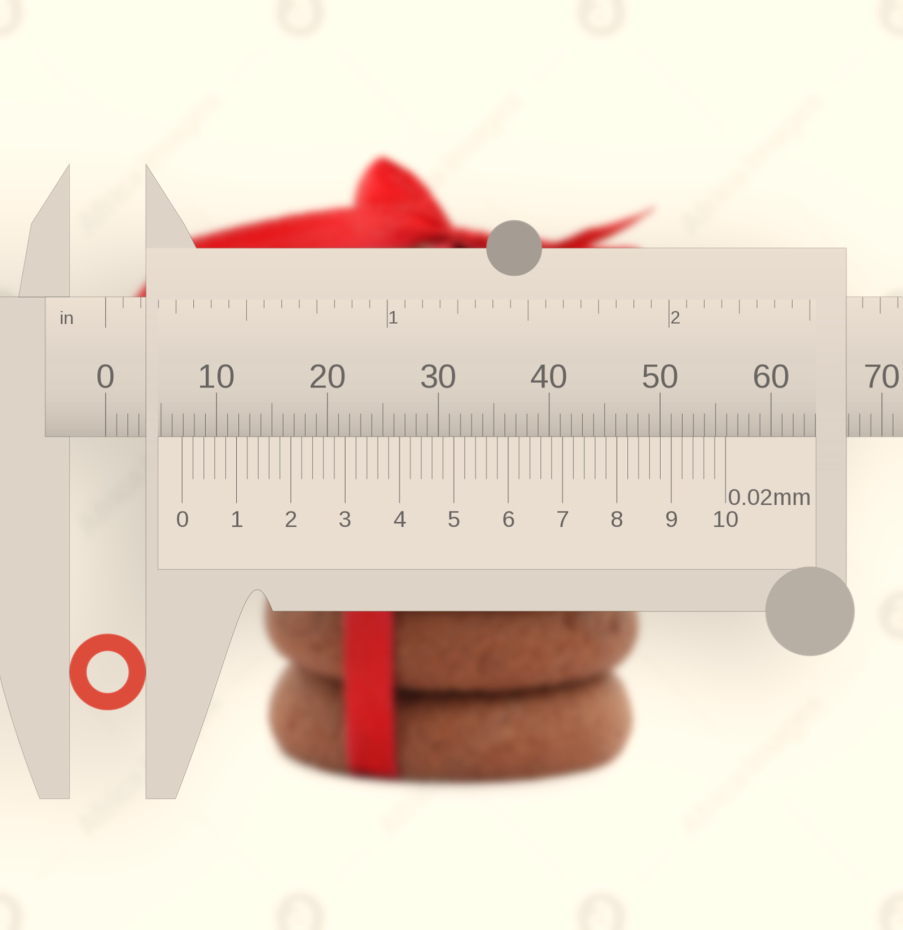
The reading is 6.9 mm
